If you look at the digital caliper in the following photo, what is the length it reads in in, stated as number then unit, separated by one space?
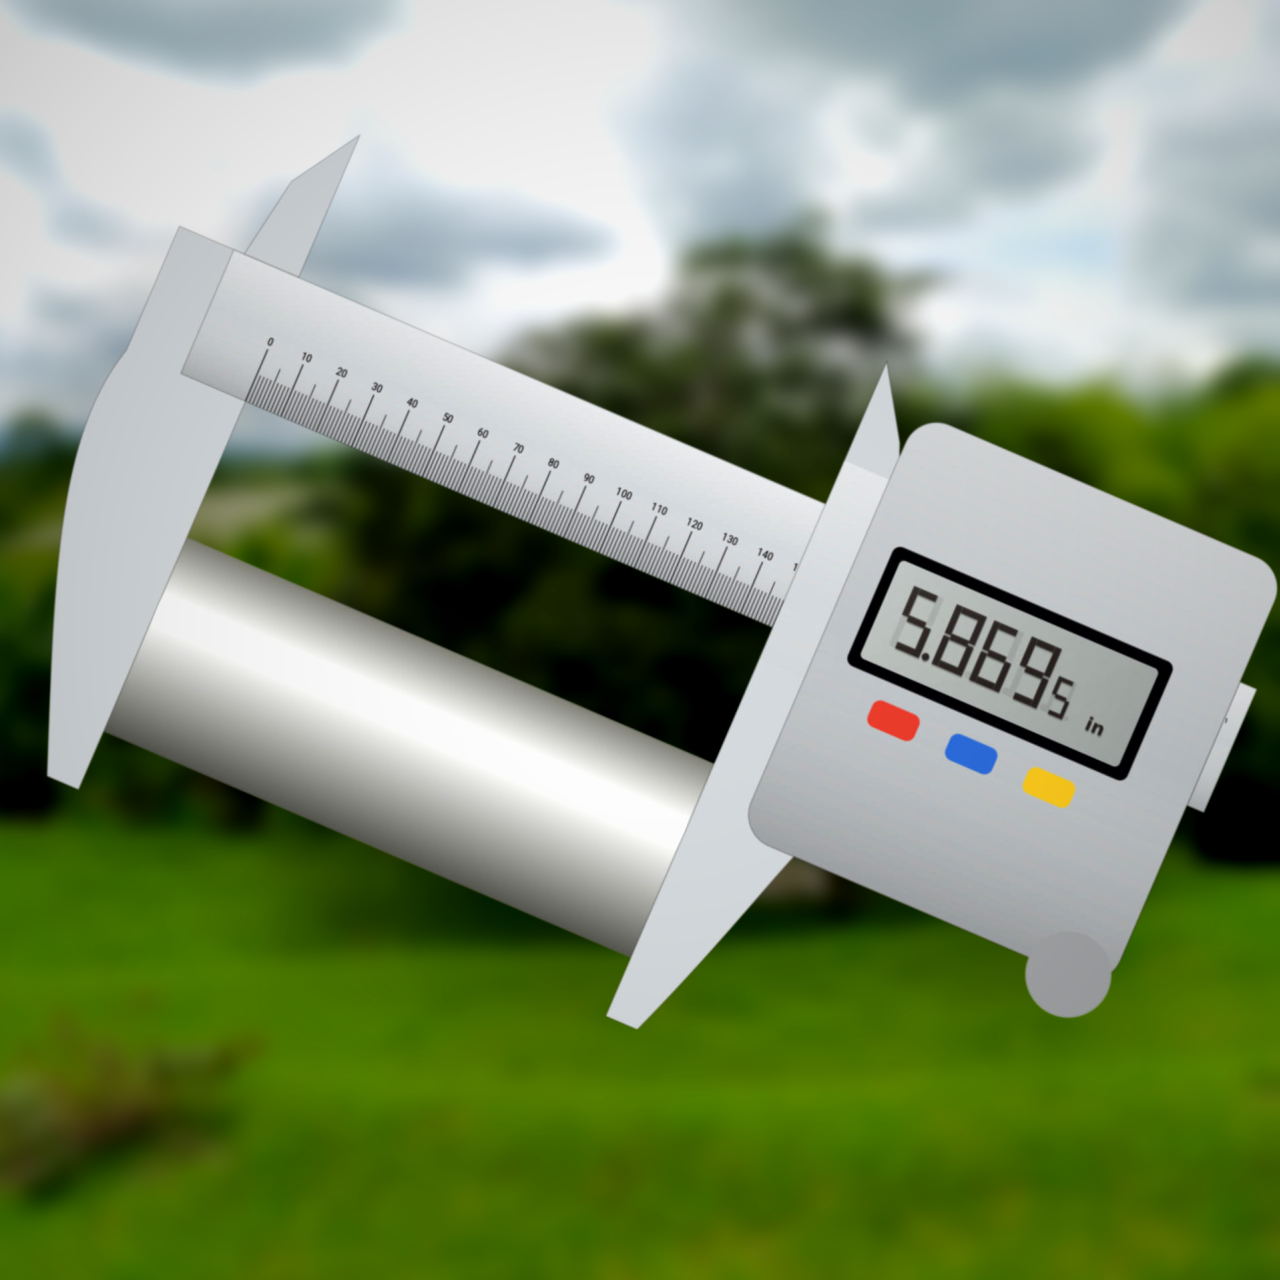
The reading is 5.8695 in
